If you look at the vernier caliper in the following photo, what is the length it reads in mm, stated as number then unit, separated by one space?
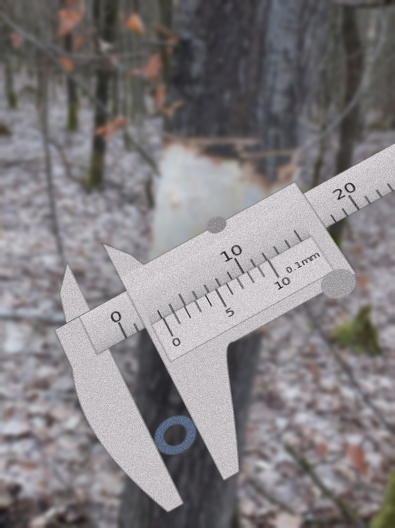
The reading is 3.1 mm
